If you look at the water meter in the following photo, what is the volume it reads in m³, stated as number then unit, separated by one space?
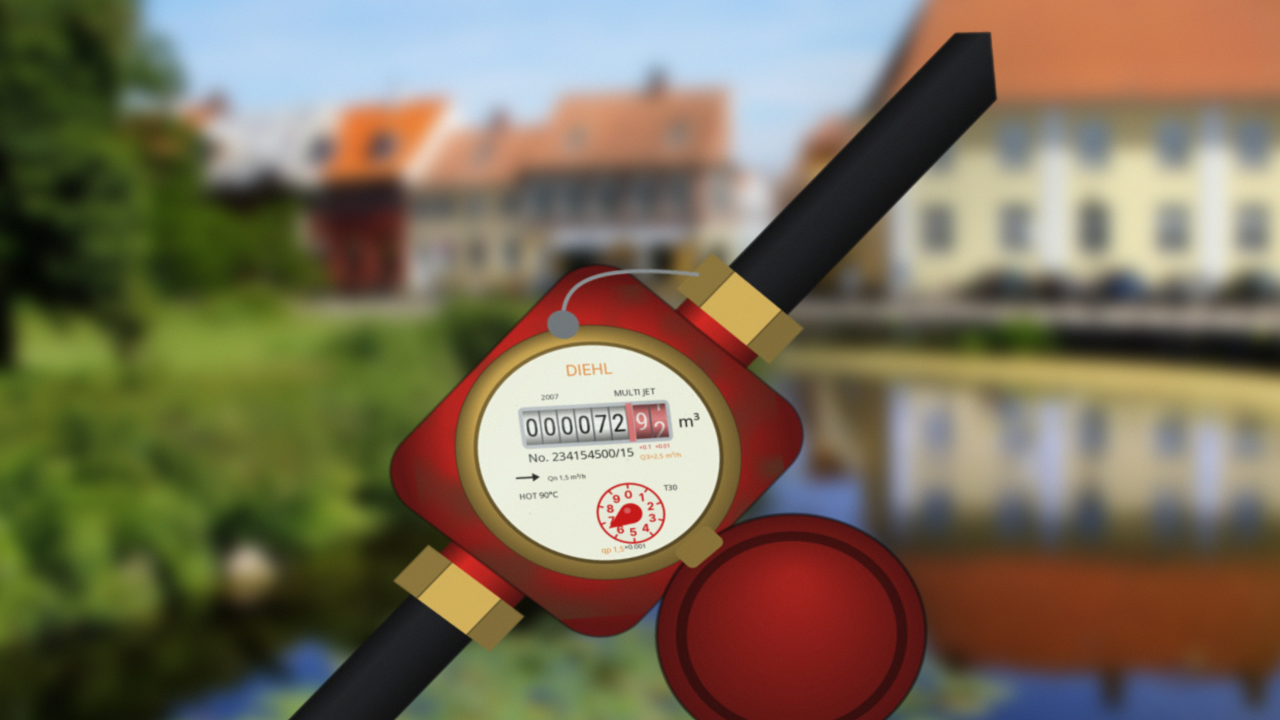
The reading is 72.916 m³
